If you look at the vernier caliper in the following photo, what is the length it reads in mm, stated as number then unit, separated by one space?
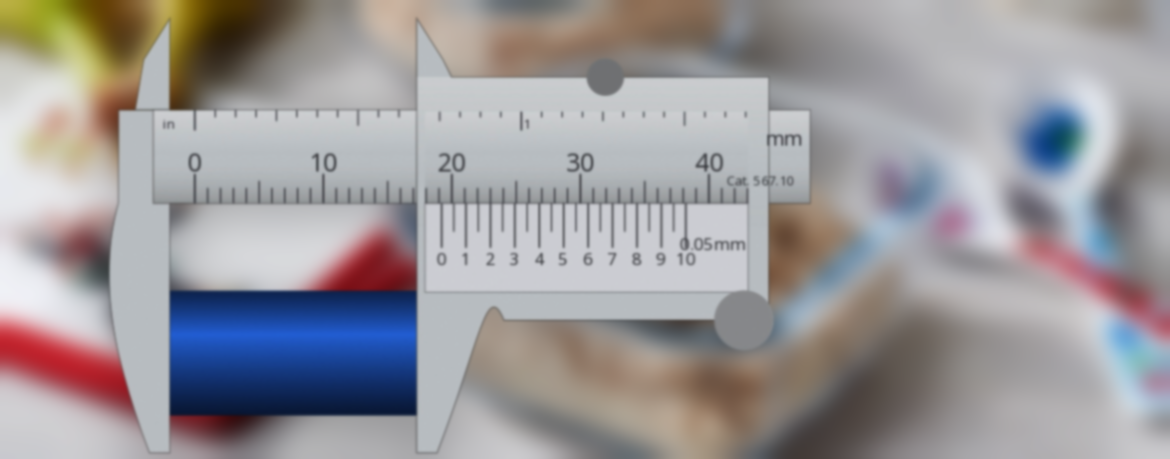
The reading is 19.2 mm
